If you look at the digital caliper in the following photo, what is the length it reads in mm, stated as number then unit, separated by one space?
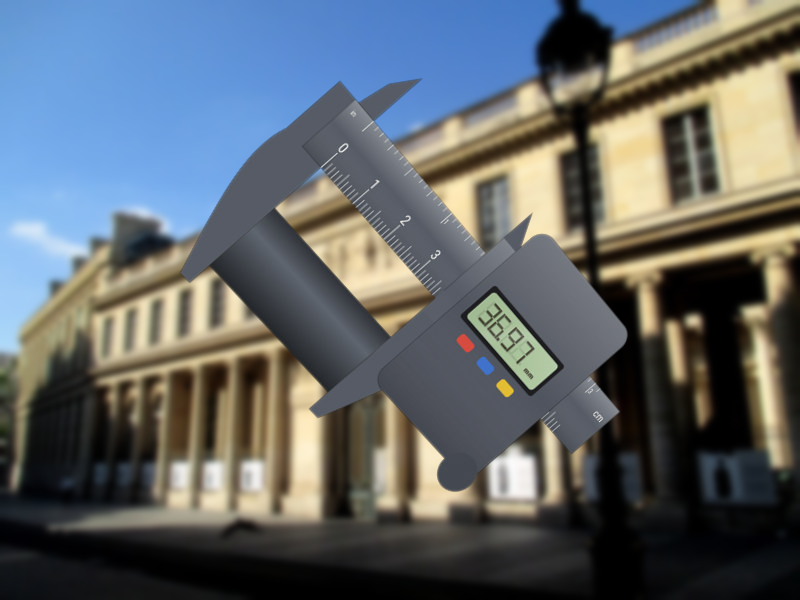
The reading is 36.97 mm
